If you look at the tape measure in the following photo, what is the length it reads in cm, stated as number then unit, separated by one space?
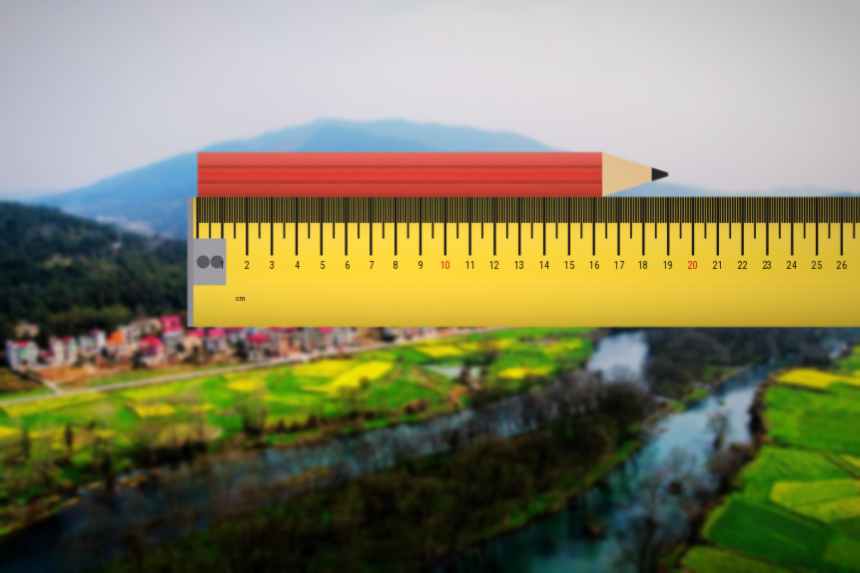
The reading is 19 cm
